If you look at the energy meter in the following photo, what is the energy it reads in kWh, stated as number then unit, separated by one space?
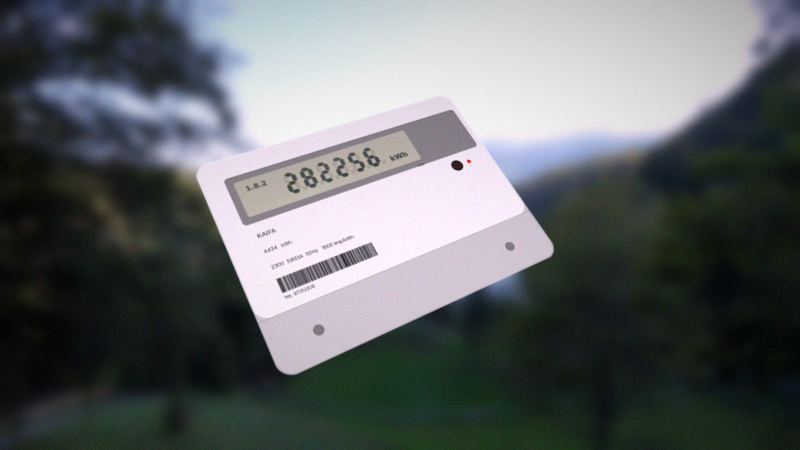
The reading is 282256 kWh
